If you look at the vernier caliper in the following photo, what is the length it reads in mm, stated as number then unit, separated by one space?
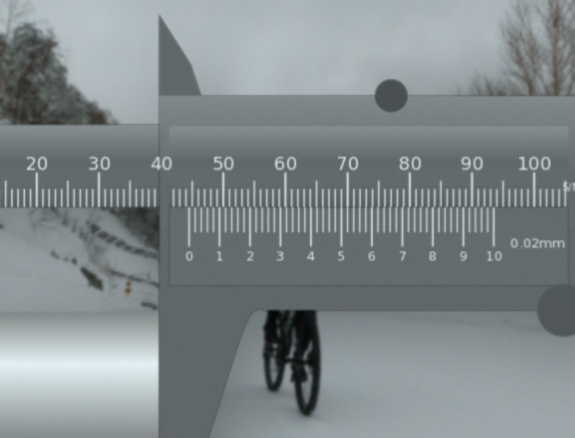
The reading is 44.5 mm
